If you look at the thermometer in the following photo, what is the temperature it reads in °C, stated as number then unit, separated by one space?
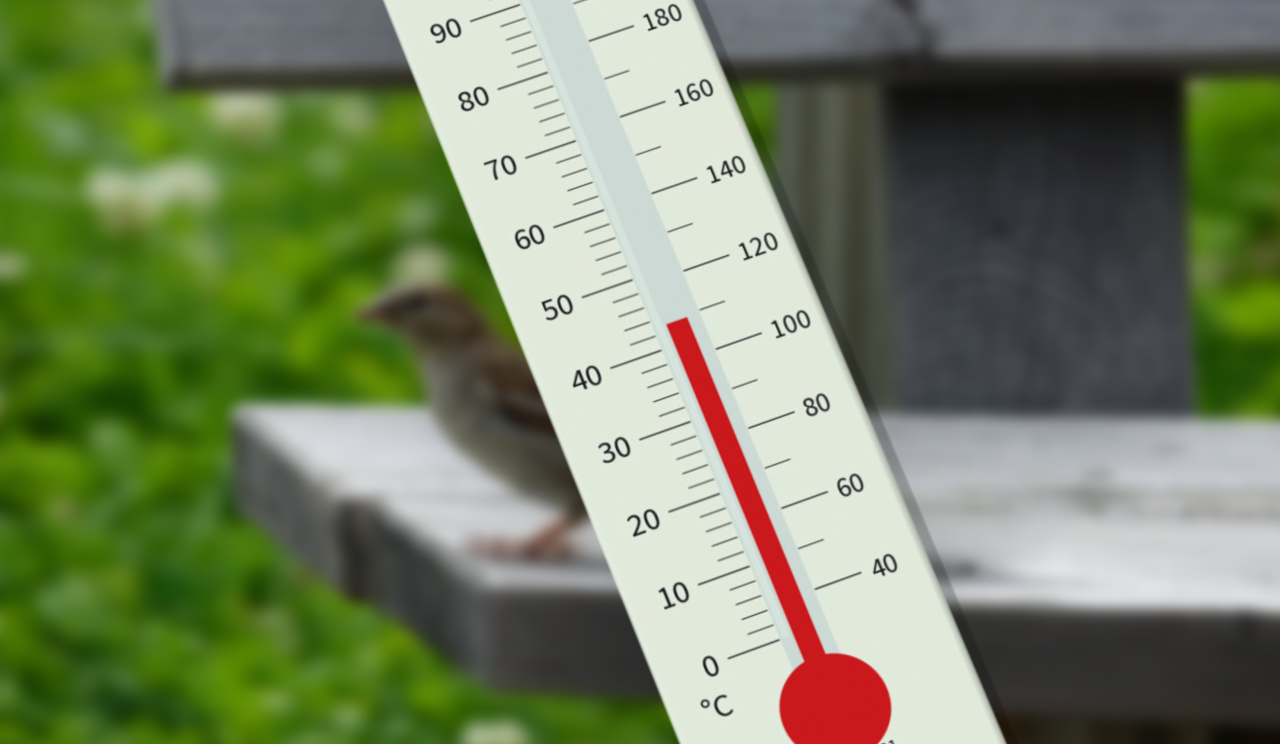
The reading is 43 °C
